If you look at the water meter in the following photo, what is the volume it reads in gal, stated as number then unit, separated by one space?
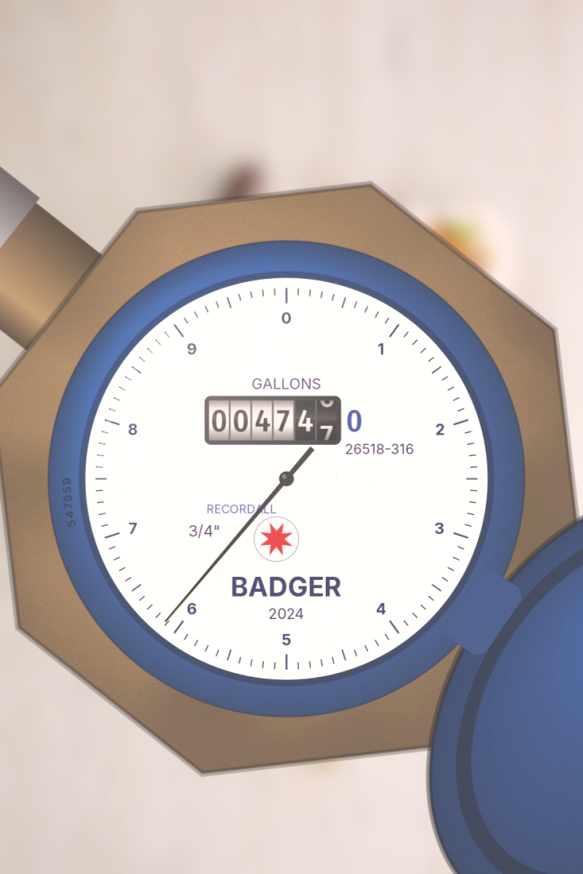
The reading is 47466.1 gal
